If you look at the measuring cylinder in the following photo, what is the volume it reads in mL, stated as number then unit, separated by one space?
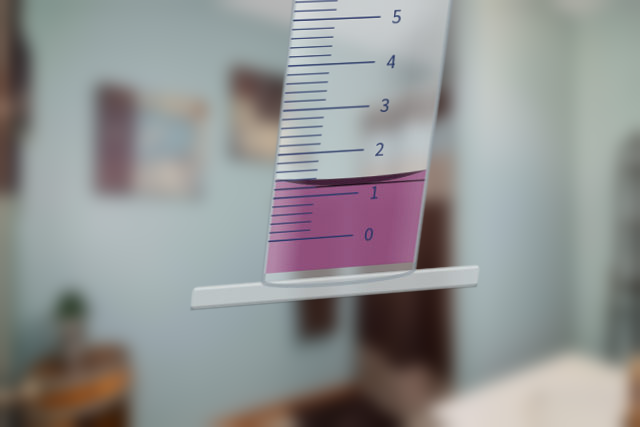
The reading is 1.2 mL
